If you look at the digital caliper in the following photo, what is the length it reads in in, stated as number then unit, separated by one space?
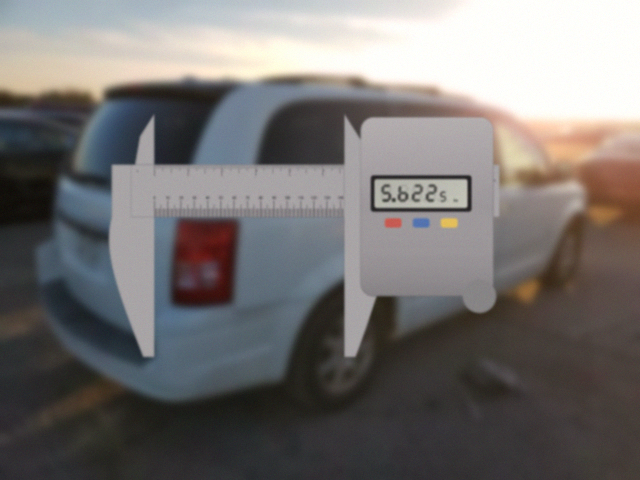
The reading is 5.6225 in
